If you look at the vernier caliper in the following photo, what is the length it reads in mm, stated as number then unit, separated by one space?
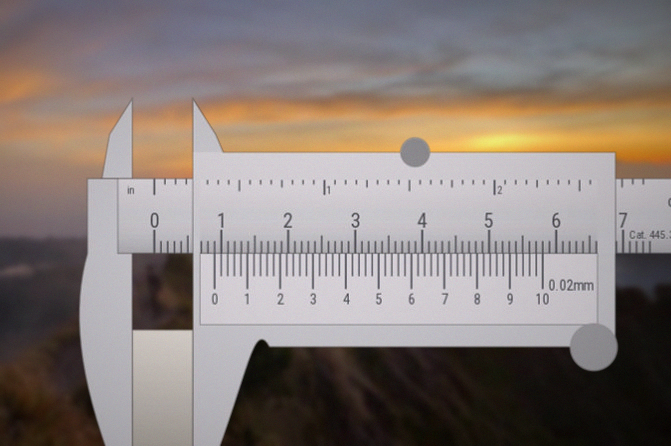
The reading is 9.0 mm
